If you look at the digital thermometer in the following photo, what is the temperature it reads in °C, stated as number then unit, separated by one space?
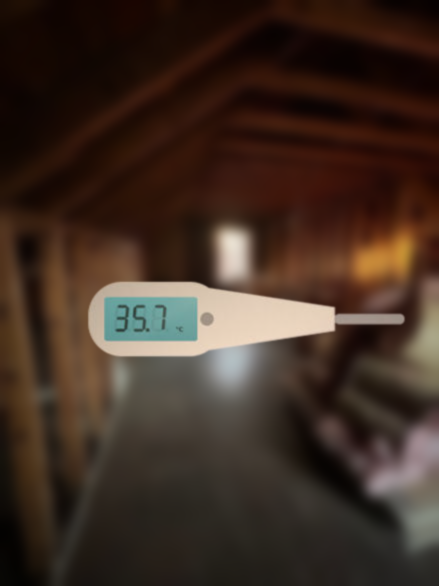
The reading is 35.7 °C
